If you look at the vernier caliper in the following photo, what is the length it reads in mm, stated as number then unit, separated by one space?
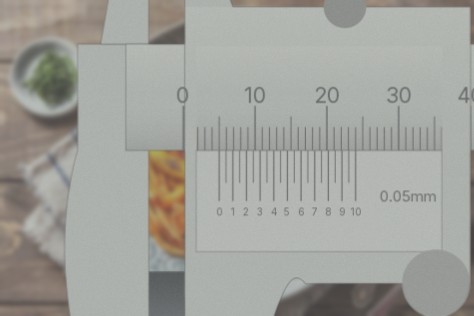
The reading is 5.0 mm
